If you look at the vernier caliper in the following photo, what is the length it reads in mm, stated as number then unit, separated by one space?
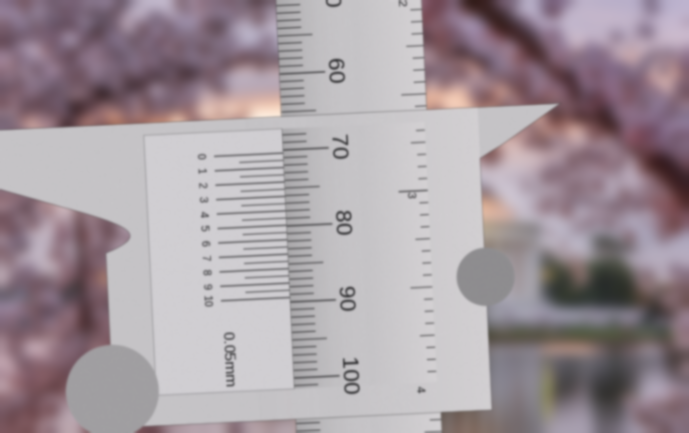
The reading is 70.4 mm
